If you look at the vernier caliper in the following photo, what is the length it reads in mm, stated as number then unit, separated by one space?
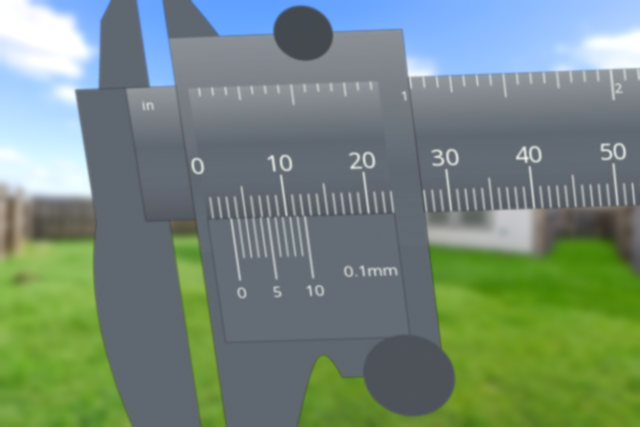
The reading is 3.2 mm
